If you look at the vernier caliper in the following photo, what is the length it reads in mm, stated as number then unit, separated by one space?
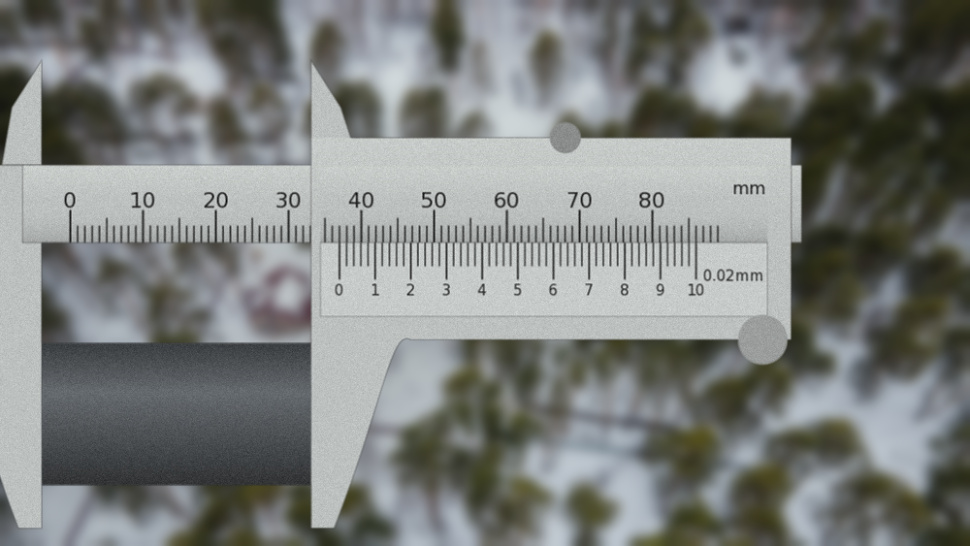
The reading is 37.0 mm
